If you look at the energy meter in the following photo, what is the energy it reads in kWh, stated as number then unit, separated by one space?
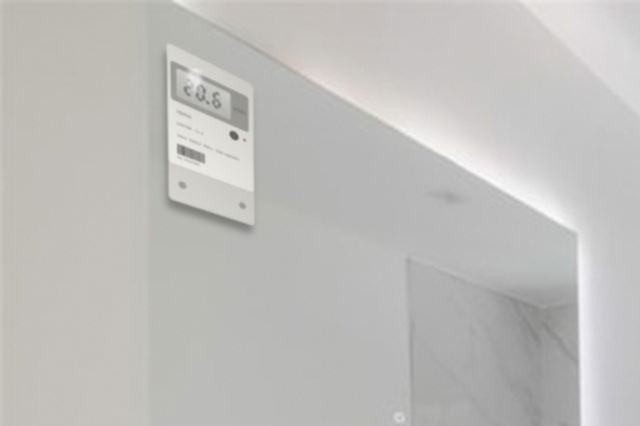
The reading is 20.6 kWh
